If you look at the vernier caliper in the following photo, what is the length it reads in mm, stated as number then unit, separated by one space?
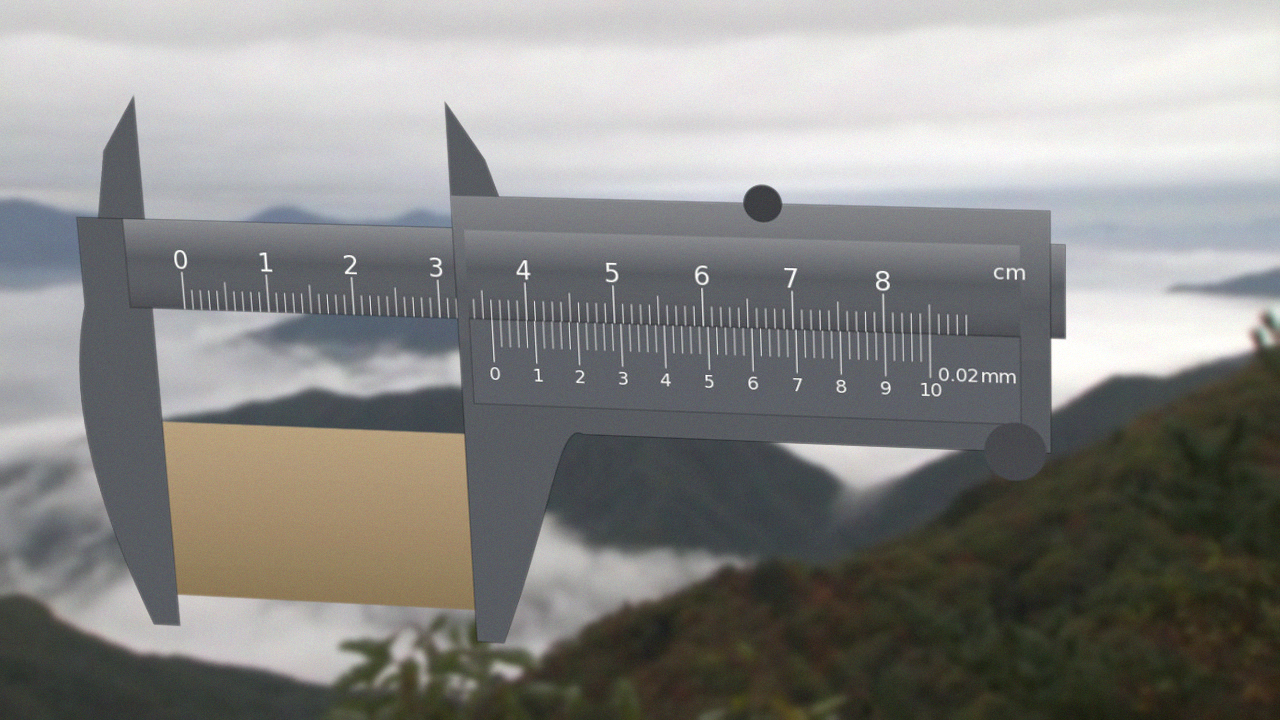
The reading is 36.0 mm
